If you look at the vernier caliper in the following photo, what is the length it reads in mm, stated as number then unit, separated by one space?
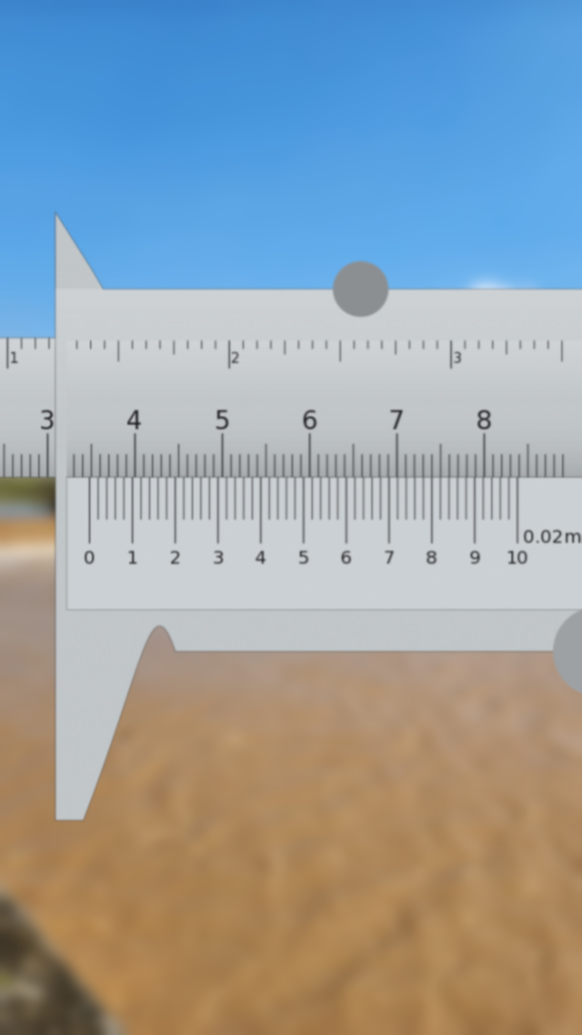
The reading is 34.8 mm
